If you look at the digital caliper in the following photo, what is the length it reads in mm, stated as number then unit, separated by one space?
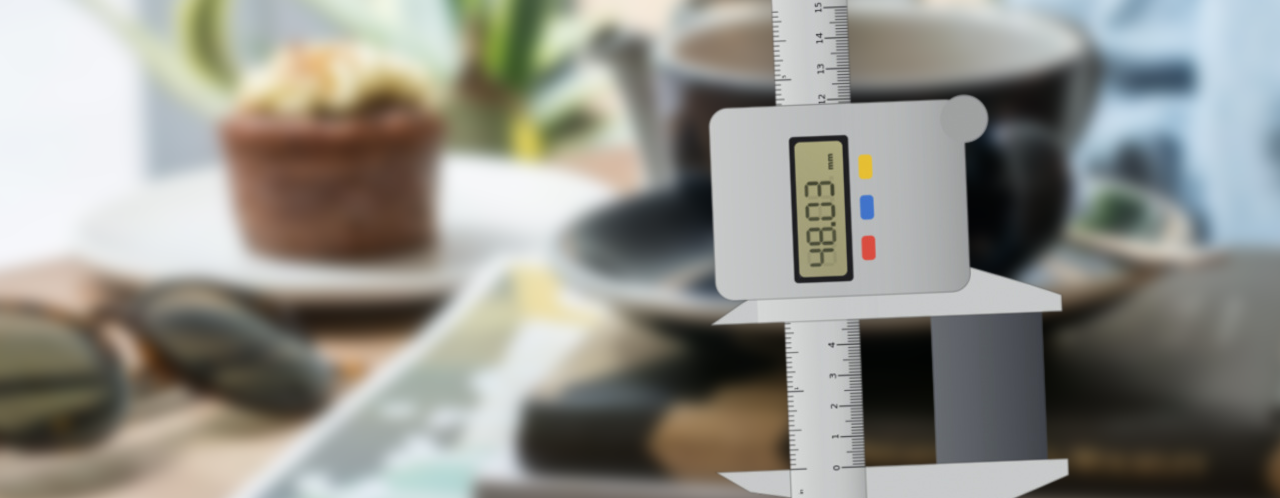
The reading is 48.03 mm
